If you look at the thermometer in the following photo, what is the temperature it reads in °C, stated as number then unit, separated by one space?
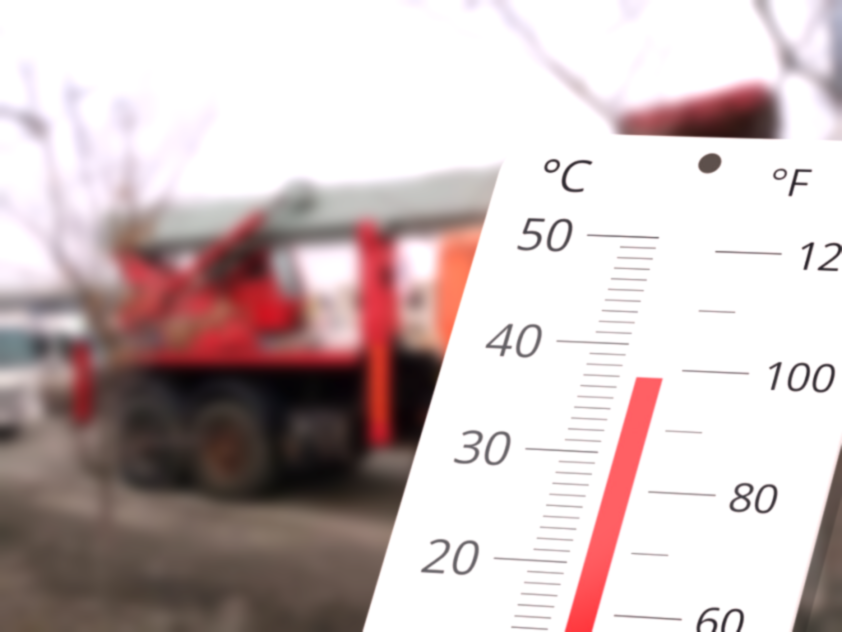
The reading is 37 °C
